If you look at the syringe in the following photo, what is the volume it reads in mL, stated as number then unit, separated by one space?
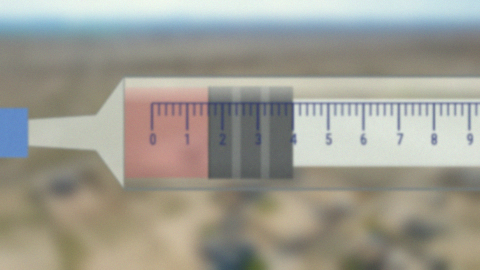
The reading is 1.6 mL
